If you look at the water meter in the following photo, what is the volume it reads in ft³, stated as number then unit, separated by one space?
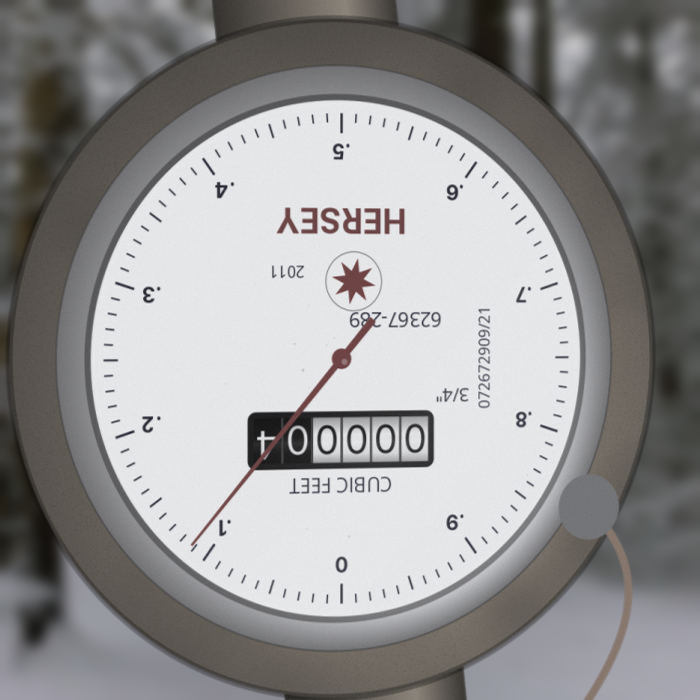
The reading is 4.11 ft³
